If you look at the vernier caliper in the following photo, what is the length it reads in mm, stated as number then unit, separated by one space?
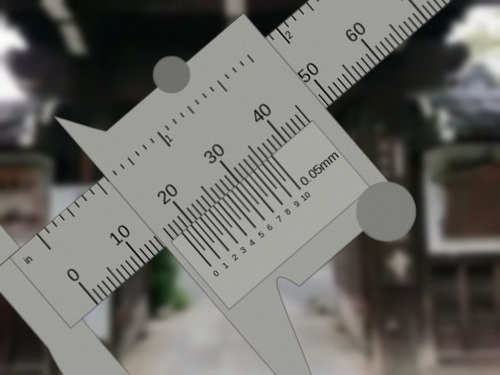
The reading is 17.8 mm
